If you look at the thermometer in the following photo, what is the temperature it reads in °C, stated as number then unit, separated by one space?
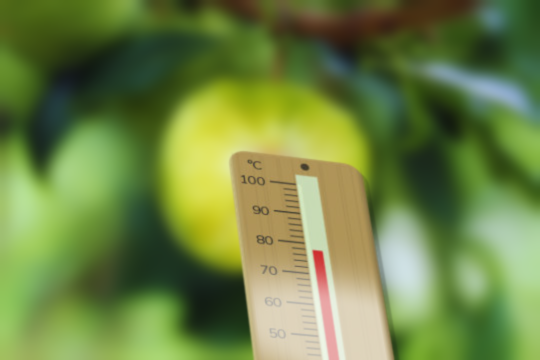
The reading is 78 °C
